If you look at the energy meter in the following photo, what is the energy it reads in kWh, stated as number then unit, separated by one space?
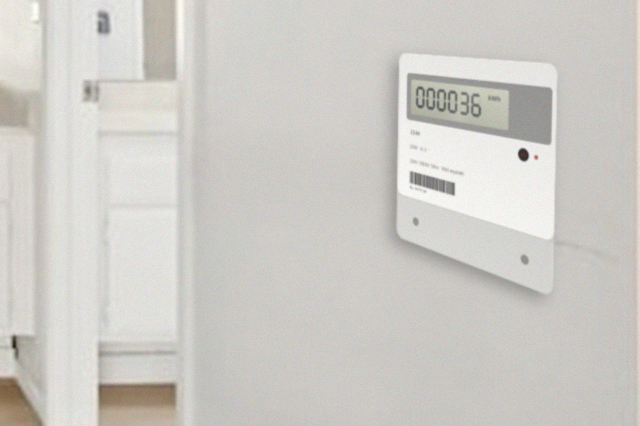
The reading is 36 kWh
